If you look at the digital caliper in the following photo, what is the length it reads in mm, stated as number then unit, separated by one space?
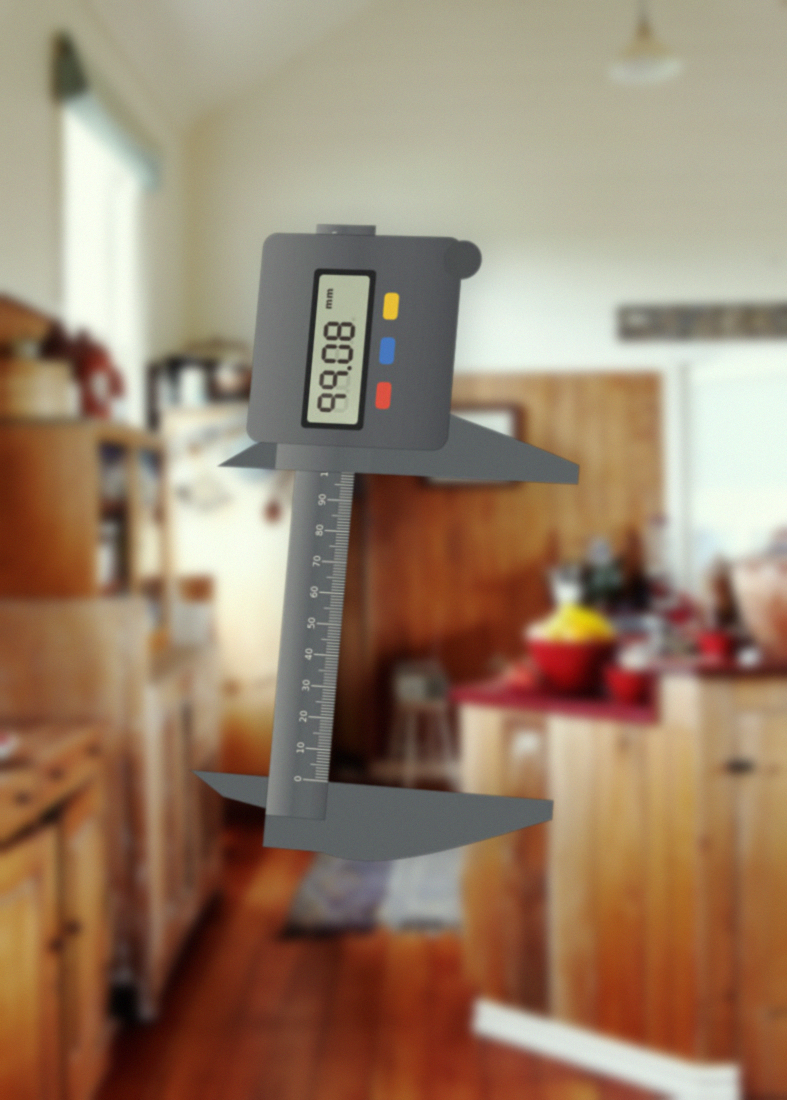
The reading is 99.08 mm
